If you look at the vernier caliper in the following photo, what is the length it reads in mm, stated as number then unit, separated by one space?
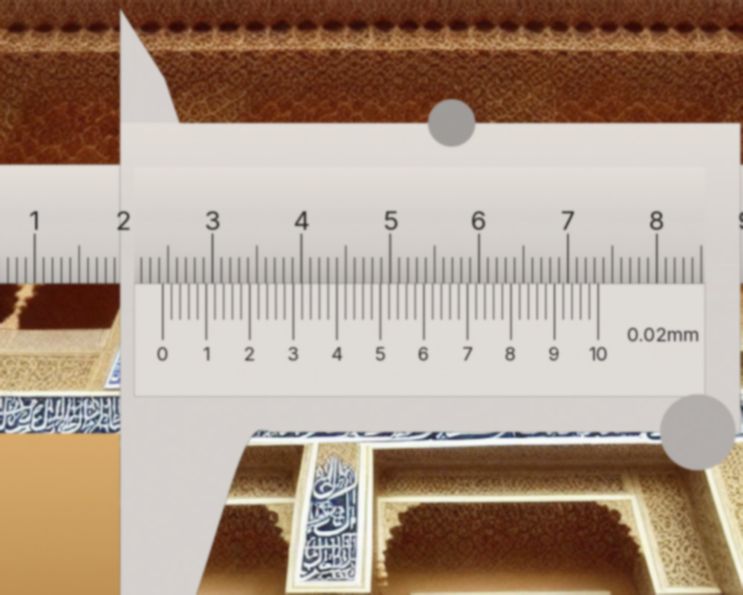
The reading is 24.4 mm
